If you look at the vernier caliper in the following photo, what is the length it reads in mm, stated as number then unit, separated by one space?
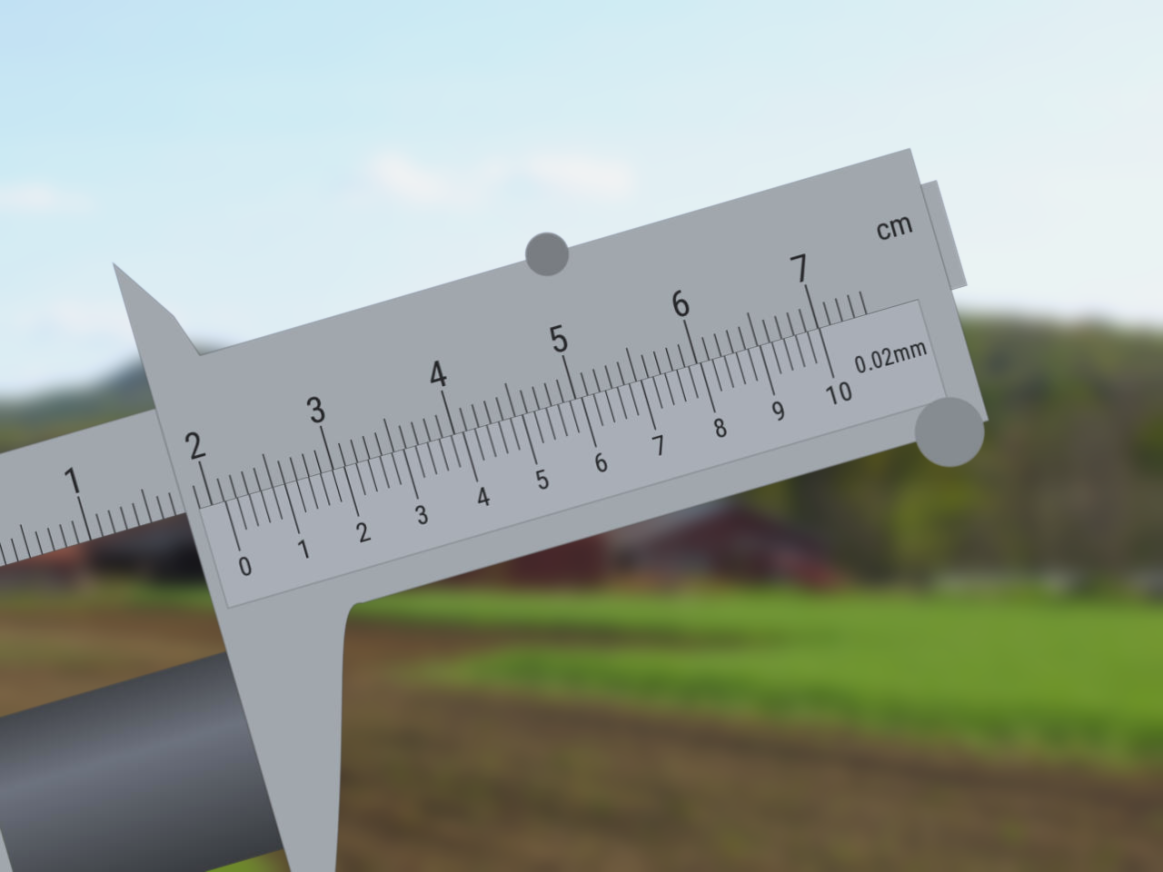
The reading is 21.1 mm
